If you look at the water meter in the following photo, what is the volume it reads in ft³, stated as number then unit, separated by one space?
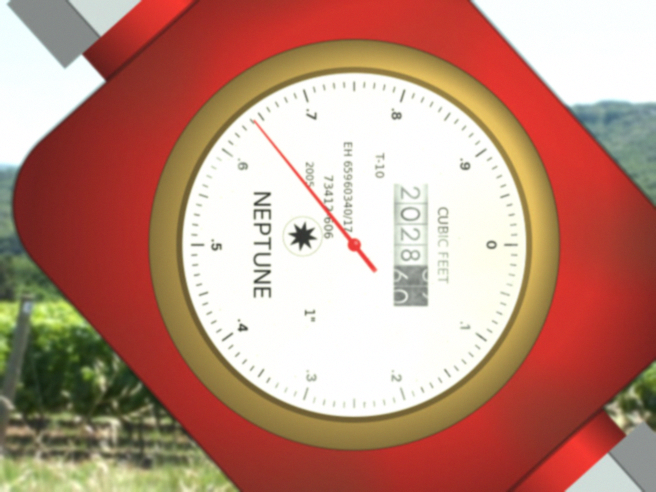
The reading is 202859.64 ft³
